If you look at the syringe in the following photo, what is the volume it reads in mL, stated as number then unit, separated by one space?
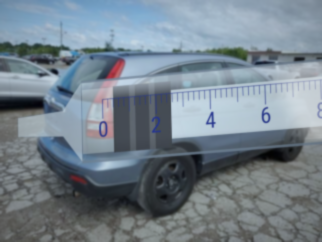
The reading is 0.4 mL
